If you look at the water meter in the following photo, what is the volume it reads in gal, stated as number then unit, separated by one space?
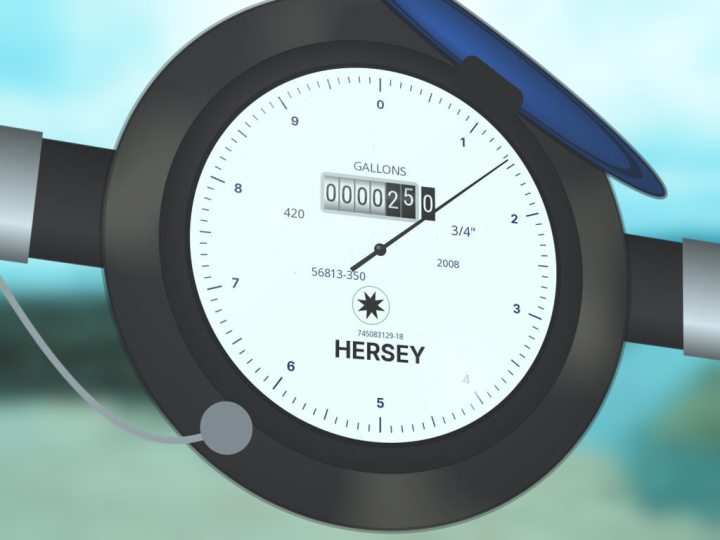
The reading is 251.4 gal
